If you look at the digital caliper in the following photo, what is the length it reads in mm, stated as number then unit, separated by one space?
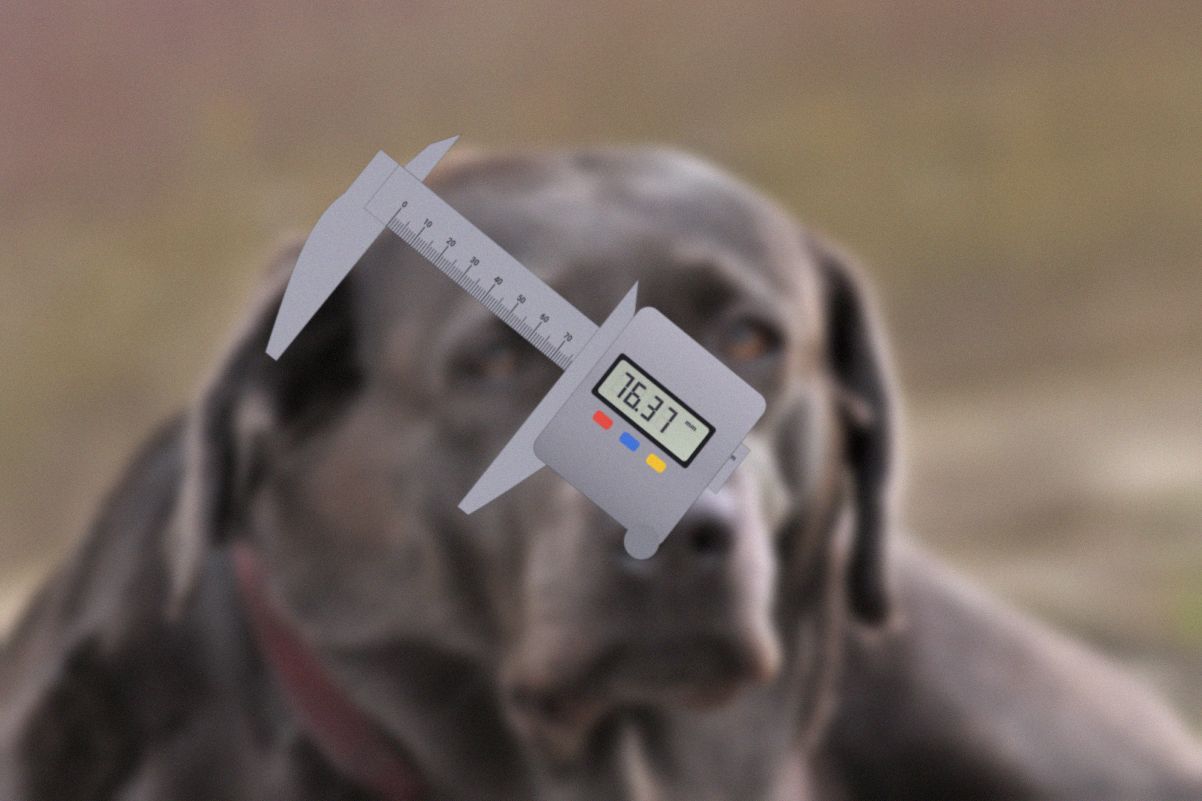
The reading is 76.37 mm
